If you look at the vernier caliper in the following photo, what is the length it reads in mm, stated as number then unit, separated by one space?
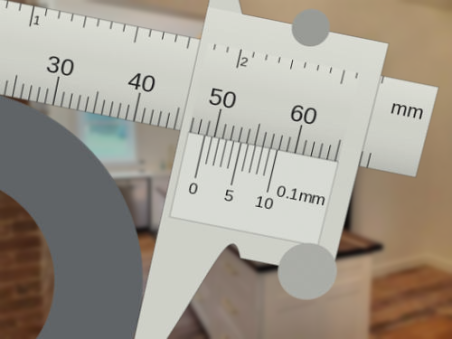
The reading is 48.8 mm
